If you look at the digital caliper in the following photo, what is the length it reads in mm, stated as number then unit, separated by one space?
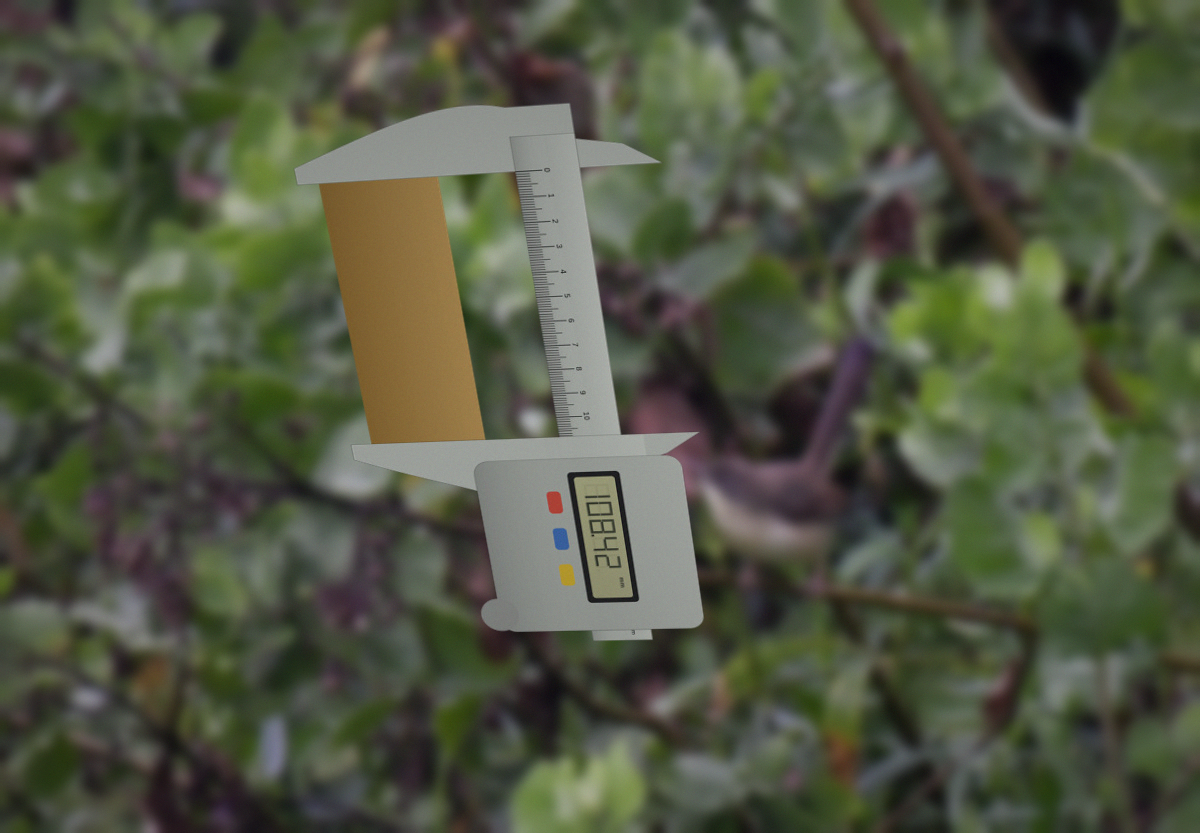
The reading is 108.42 mm
